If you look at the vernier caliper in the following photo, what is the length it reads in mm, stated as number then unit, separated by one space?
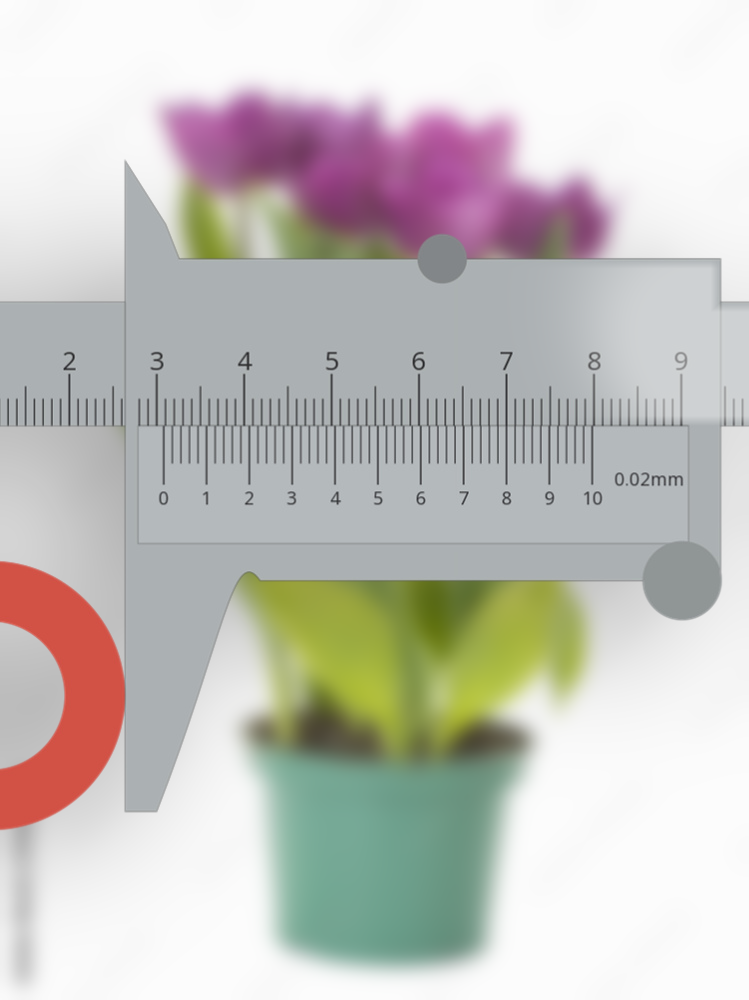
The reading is 30.8 mm
